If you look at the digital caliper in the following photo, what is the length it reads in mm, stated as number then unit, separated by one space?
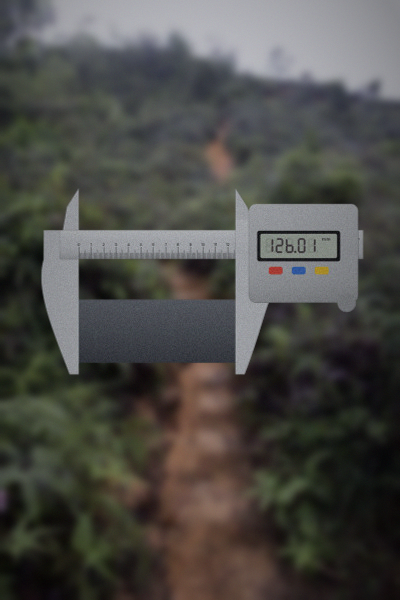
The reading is 126.01 mm
